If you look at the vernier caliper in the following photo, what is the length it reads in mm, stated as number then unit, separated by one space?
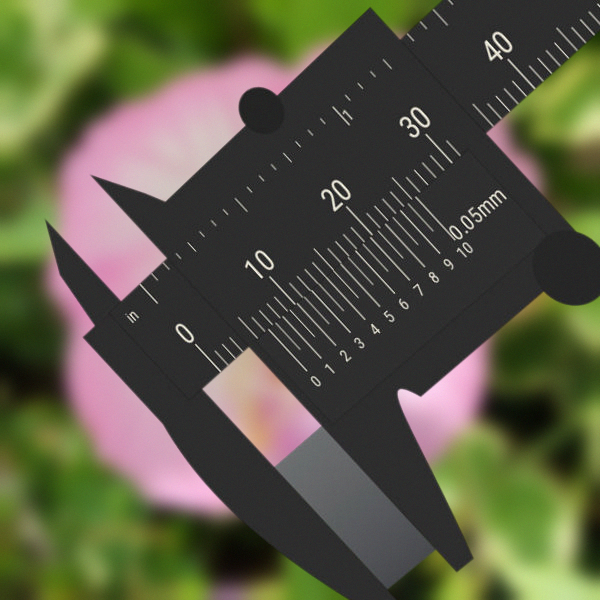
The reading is 6.4 mm
